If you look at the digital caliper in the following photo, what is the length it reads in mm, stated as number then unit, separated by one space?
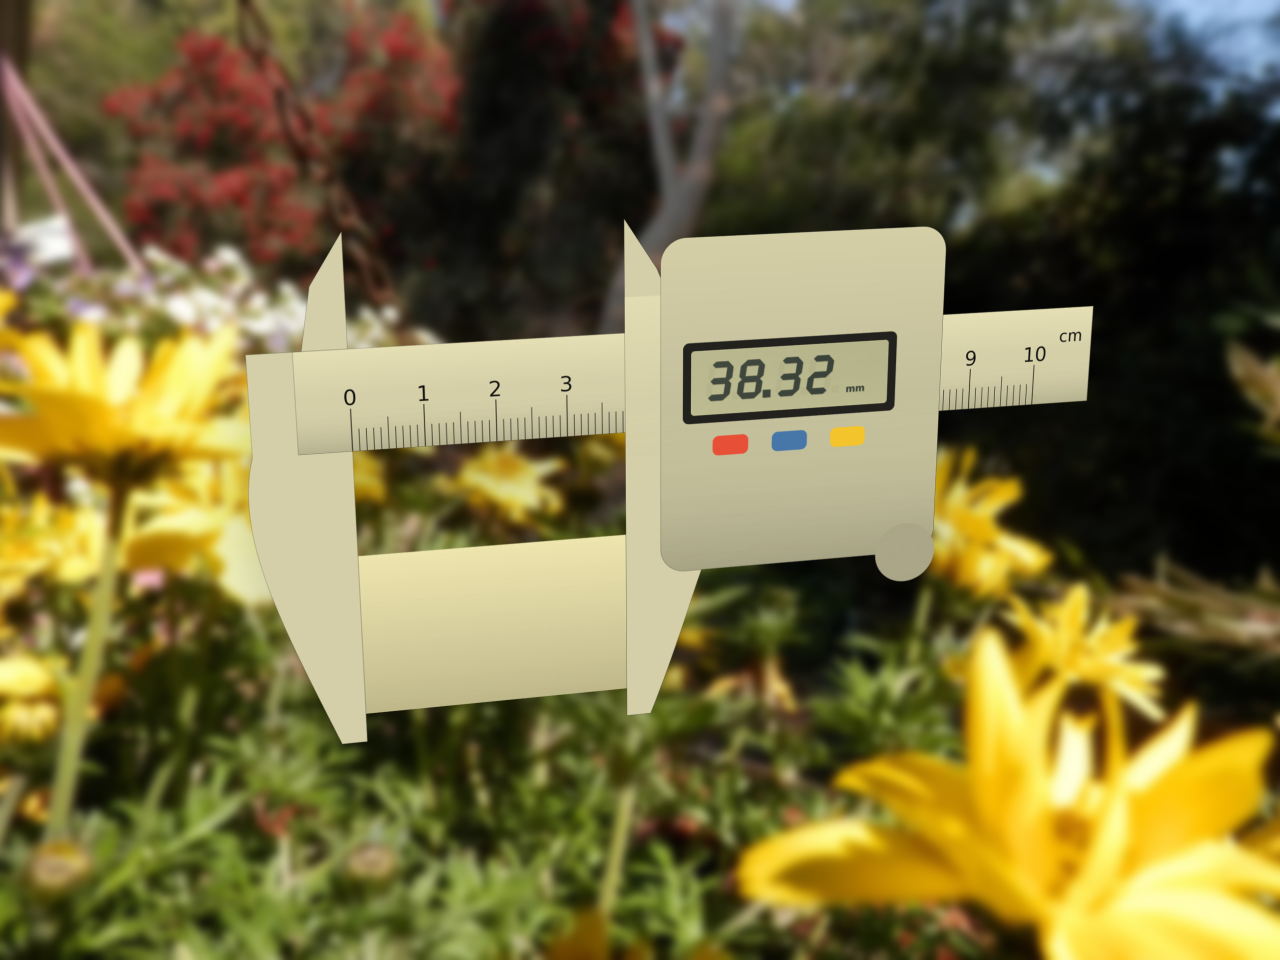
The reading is 38.32 mm
